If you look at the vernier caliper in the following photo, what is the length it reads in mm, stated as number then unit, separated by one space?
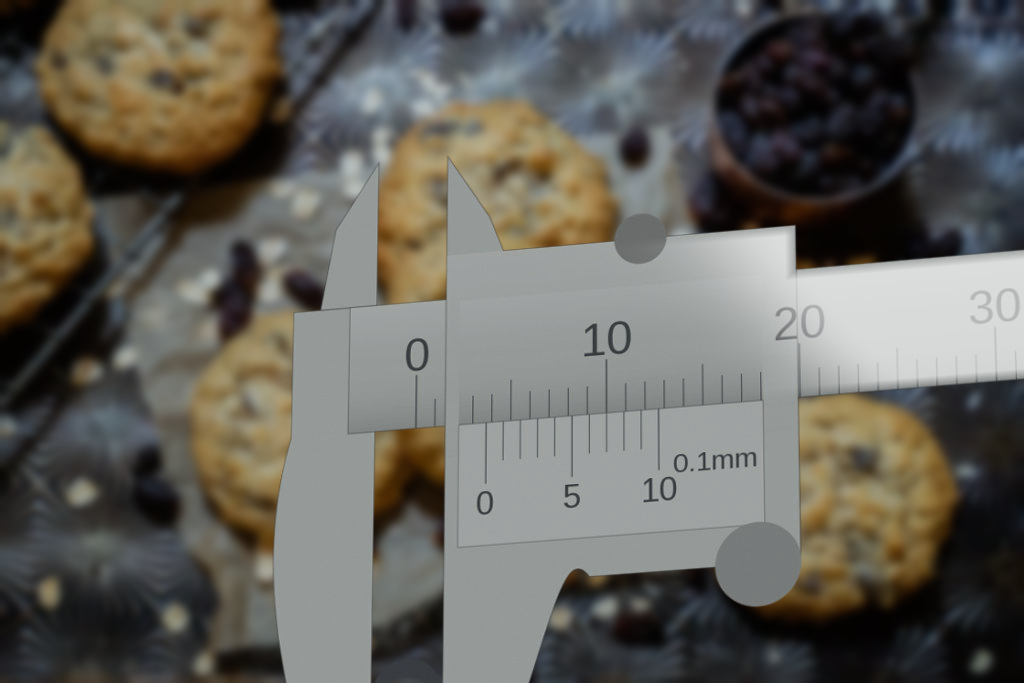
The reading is 3.7 mm
